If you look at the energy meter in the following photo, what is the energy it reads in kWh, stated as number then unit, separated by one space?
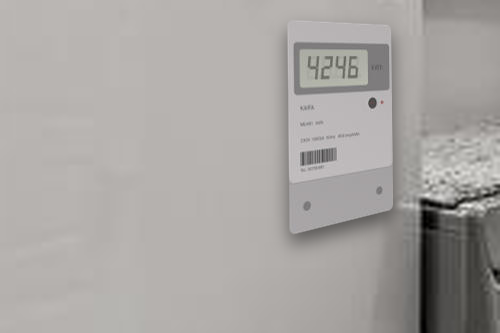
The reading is 4246 kWh
